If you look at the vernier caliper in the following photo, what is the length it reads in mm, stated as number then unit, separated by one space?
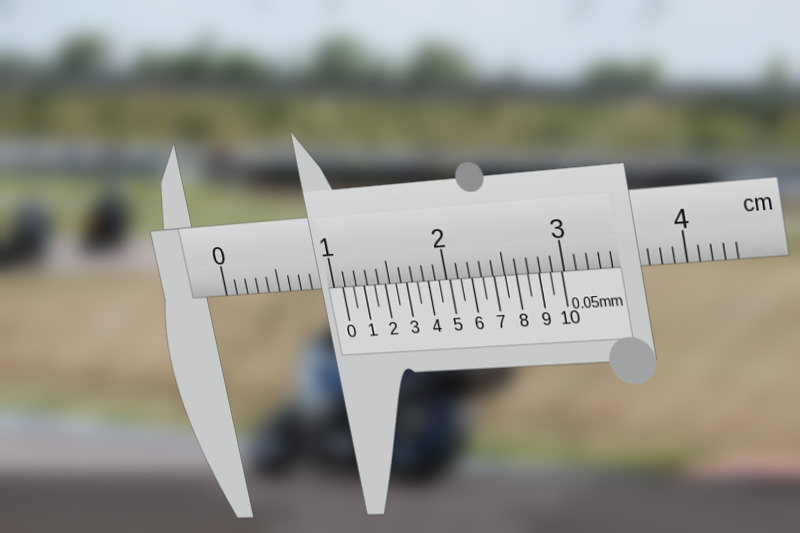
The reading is 10.8 mm
